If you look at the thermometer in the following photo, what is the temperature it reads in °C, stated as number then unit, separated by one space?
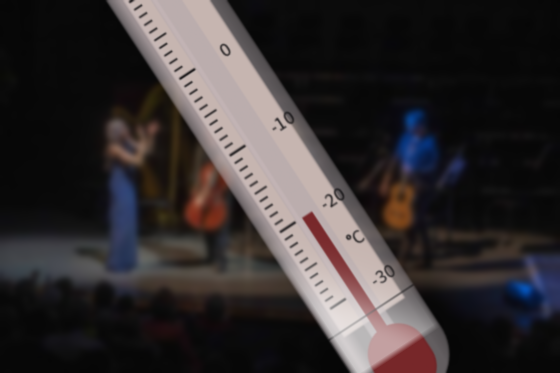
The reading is -20 °C
